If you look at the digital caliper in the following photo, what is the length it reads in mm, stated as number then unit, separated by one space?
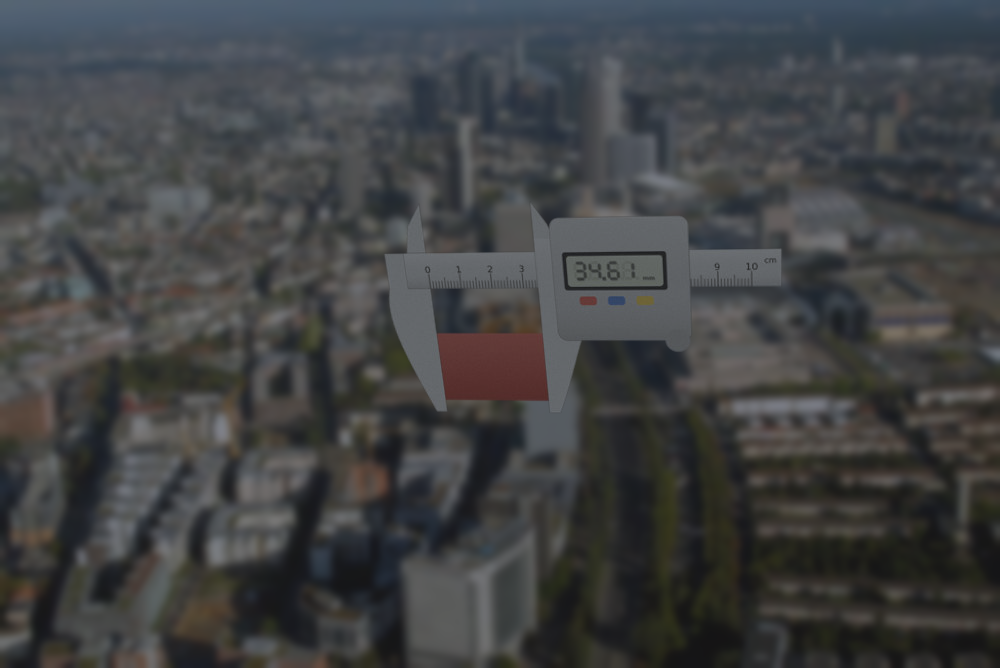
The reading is 34.61 mm
